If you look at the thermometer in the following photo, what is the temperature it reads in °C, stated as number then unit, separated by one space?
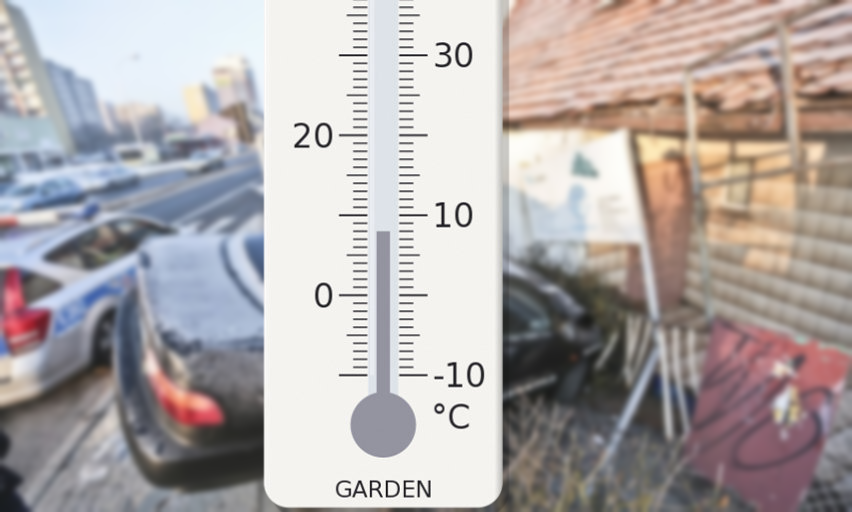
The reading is 8 °C
